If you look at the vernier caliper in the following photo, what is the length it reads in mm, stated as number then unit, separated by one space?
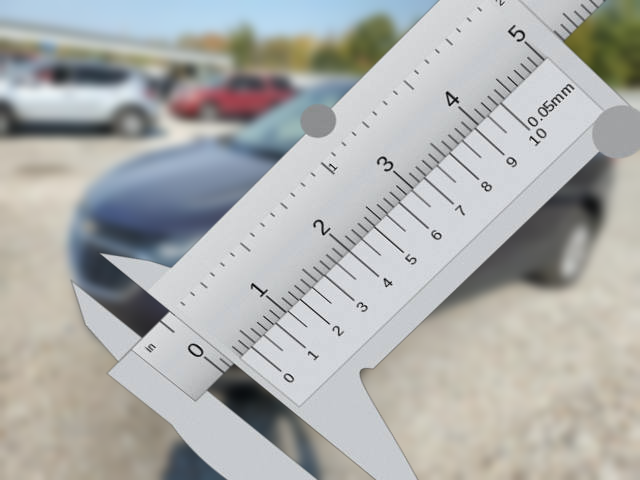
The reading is 4.4 mm
